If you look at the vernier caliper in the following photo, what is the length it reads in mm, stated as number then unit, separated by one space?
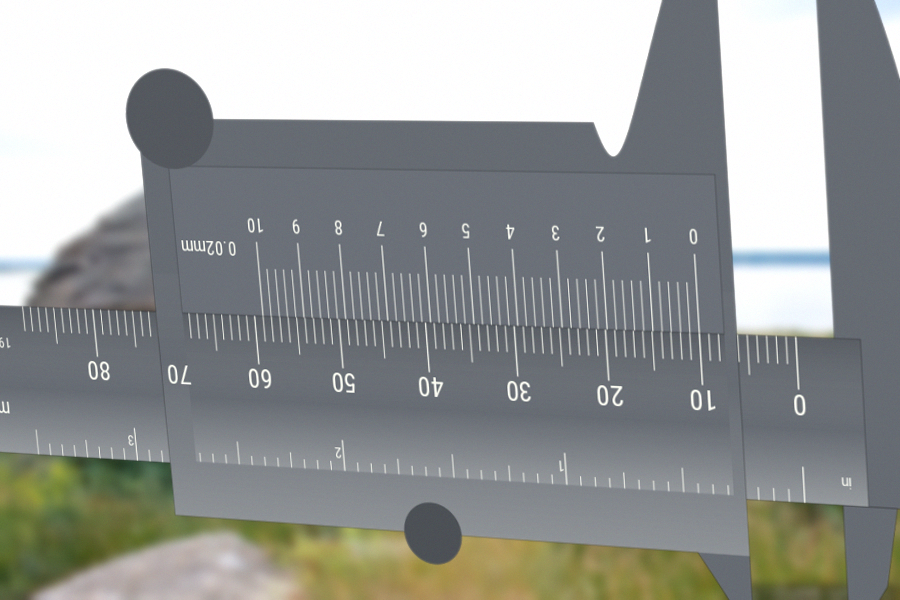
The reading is 10.0 mm
